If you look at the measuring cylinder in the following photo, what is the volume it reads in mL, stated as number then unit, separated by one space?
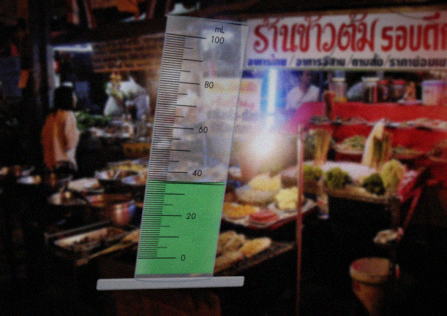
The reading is 35 mL
